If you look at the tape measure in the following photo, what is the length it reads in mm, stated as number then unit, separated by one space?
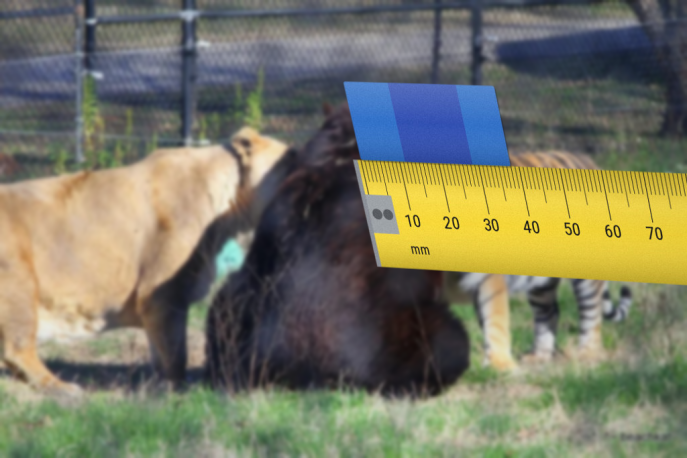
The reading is 38 mm
